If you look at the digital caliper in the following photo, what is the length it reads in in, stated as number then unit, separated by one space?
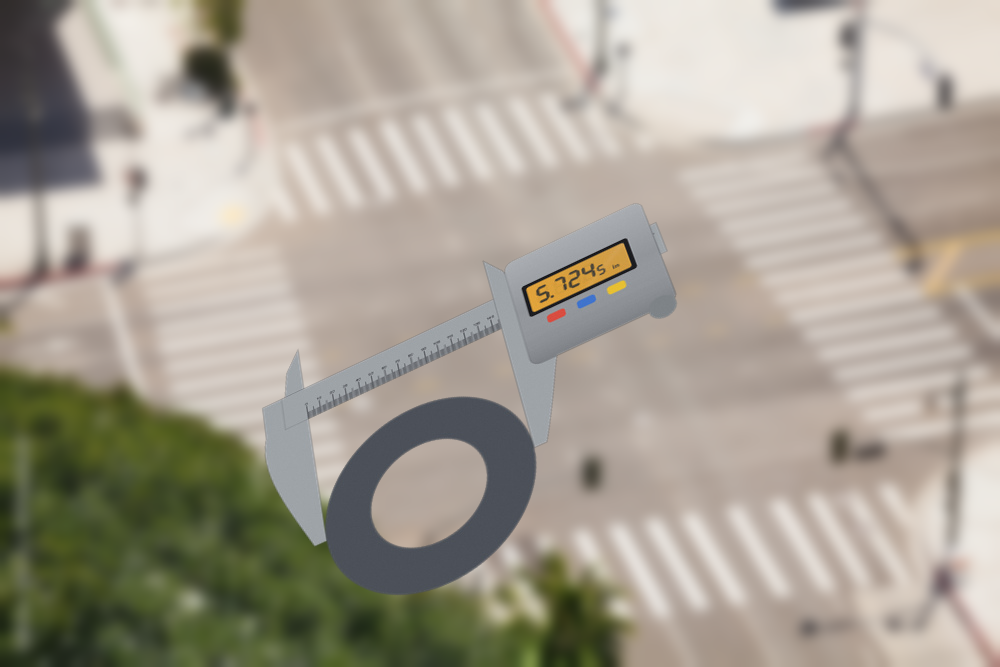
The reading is 5.7245 in
